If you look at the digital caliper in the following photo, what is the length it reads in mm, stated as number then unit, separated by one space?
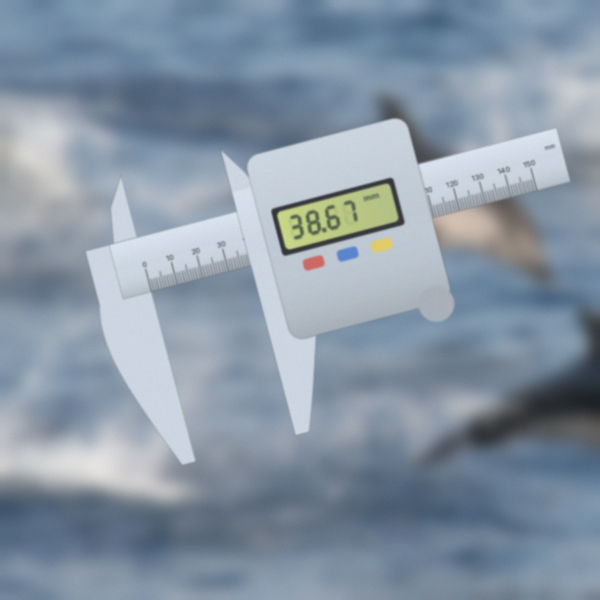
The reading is 38.67 mm
